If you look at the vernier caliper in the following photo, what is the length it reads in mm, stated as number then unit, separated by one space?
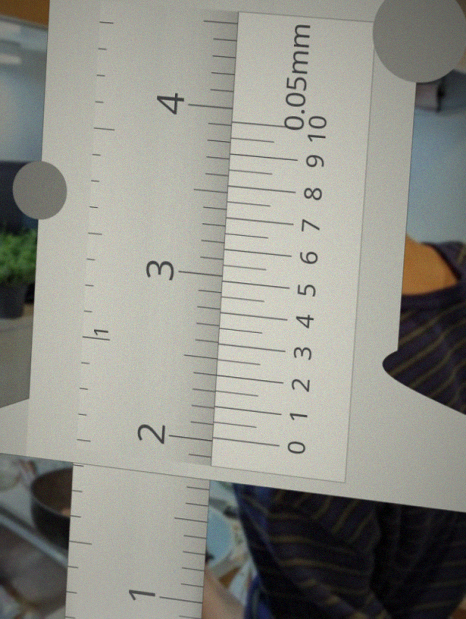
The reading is 20.2 mm
